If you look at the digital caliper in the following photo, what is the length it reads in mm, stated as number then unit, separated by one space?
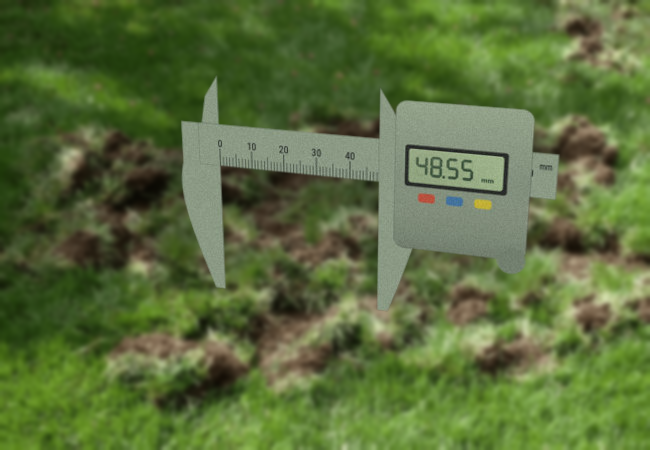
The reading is 48.55 mm
